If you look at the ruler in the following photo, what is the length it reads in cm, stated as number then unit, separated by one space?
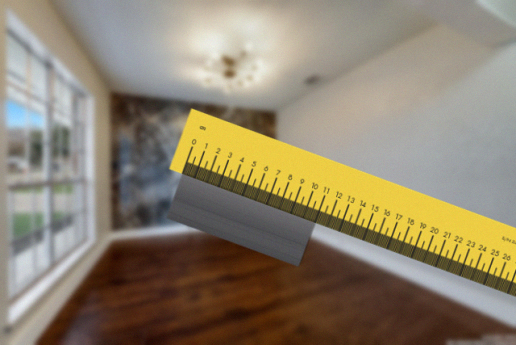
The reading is 11 cm
